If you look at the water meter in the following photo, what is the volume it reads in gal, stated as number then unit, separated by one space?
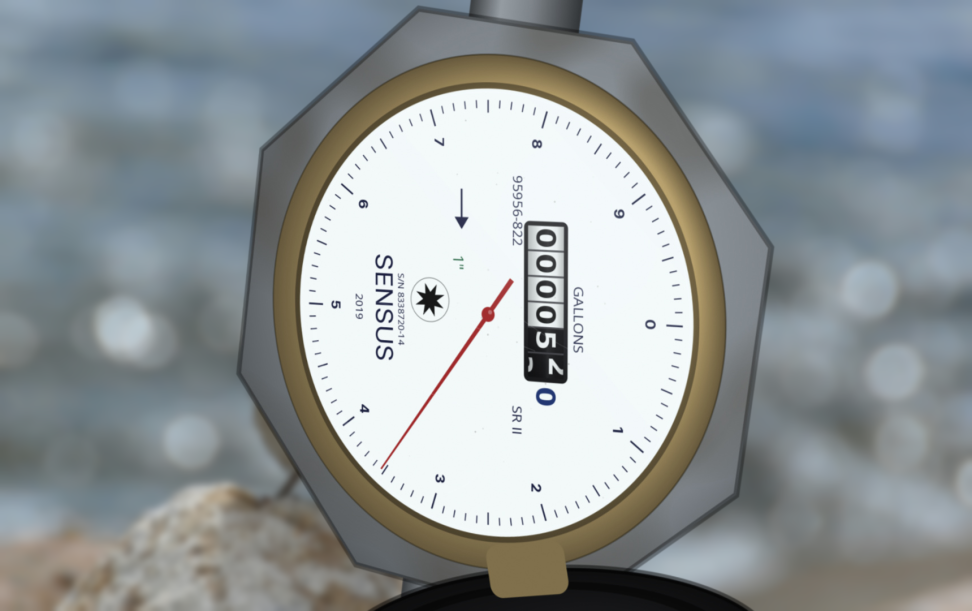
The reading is 523.5 gal
